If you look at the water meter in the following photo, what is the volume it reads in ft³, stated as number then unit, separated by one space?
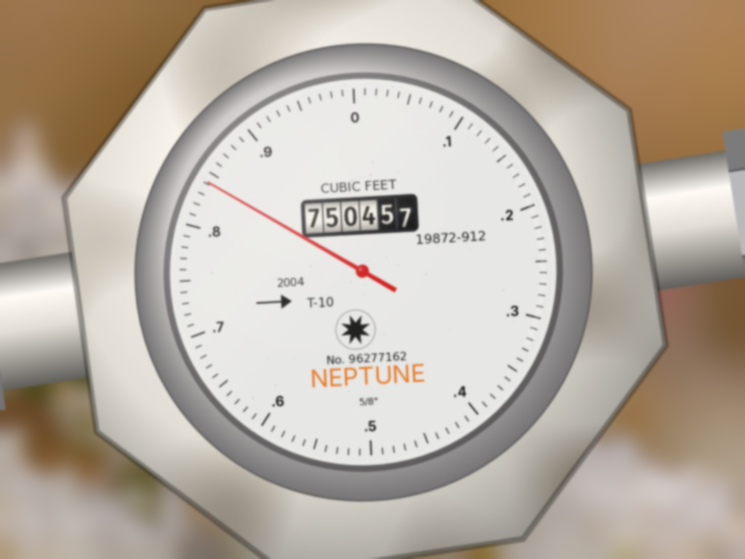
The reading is 750456.84 ft³
